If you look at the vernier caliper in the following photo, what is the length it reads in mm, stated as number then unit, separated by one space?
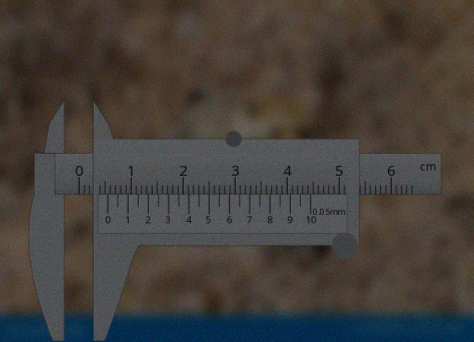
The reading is 5.5 mm
